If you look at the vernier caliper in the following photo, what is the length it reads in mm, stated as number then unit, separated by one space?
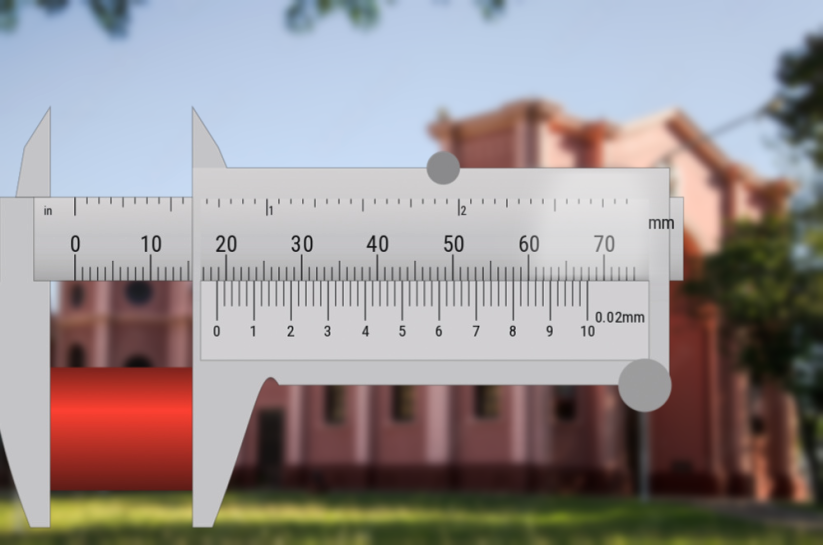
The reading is 18.8 mm
